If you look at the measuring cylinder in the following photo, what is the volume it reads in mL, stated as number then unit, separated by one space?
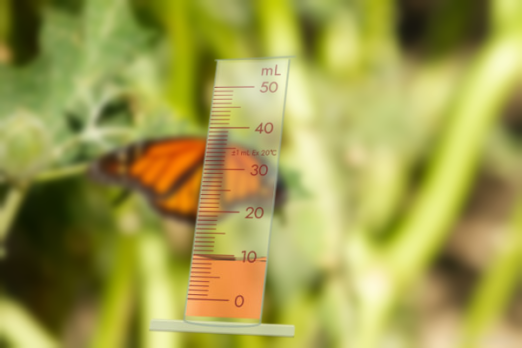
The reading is 9 mL
